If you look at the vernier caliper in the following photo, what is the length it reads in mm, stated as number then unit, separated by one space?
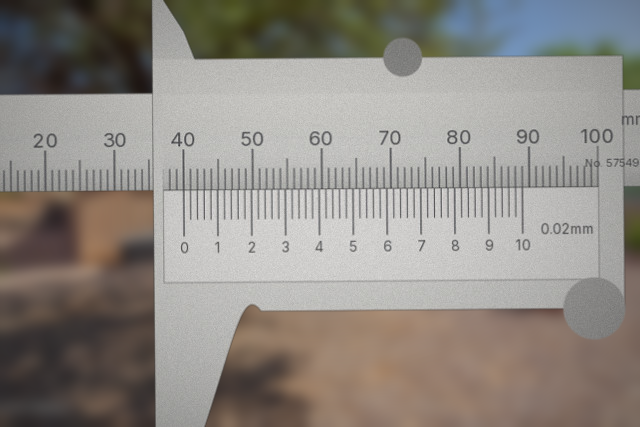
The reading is 40.0 mm
